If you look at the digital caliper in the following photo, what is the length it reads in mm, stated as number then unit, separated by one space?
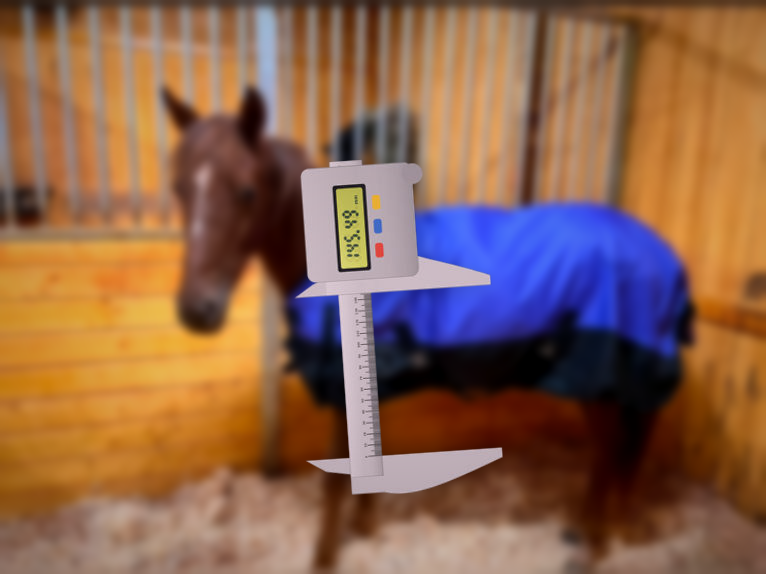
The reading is 145.49 mm
